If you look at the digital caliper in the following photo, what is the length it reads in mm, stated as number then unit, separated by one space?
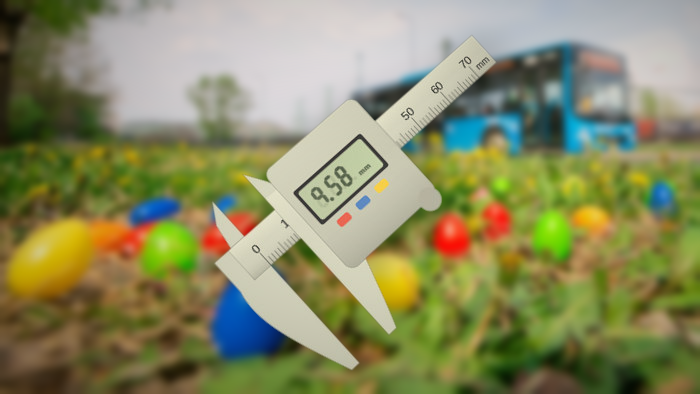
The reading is 9.58 mm
